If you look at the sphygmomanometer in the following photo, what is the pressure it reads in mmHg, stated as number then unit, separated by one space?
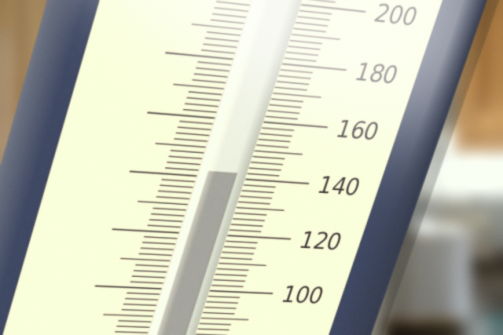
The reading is 142 mmHg
